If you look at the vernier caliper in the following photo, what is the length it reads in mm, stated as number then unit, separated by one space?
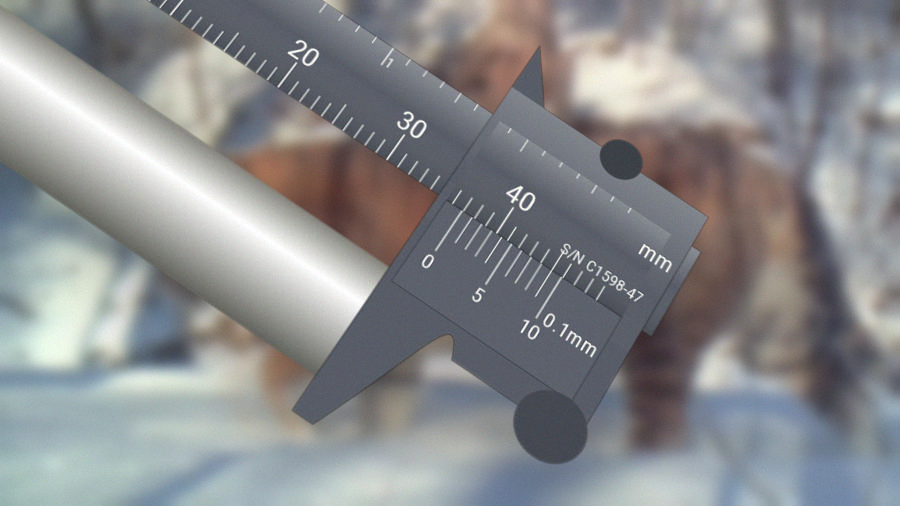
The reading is 36.9 mm
